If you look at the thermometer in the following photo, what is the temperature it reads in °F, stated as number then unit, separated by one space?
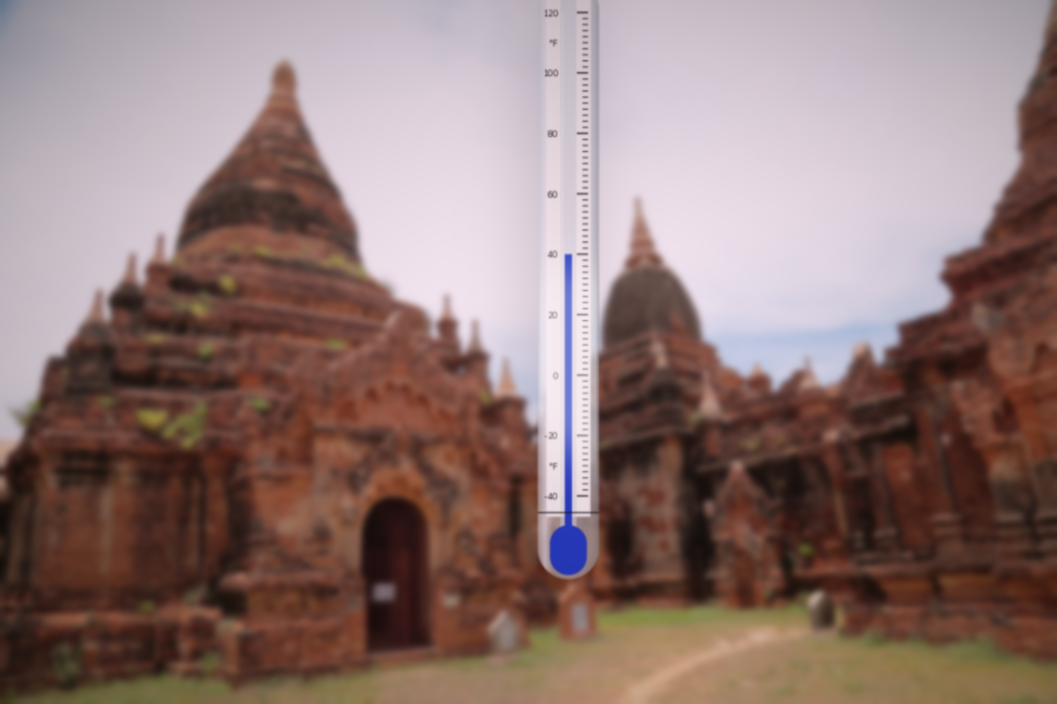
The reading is 40 °F
